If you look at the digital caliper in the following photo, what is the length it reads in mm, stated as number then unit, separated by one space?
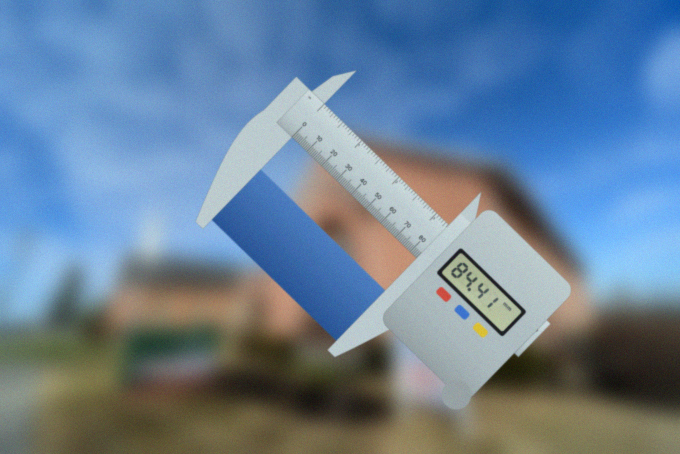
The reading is 84.41 mm
